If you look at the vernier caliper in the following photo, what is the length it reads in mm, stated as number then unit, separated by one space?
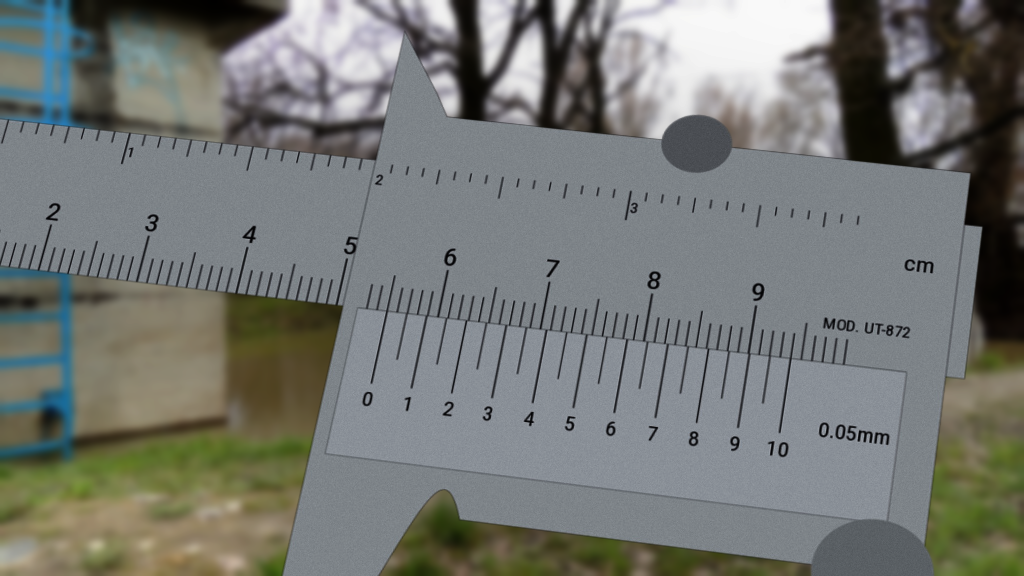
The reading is 55.0 mm
